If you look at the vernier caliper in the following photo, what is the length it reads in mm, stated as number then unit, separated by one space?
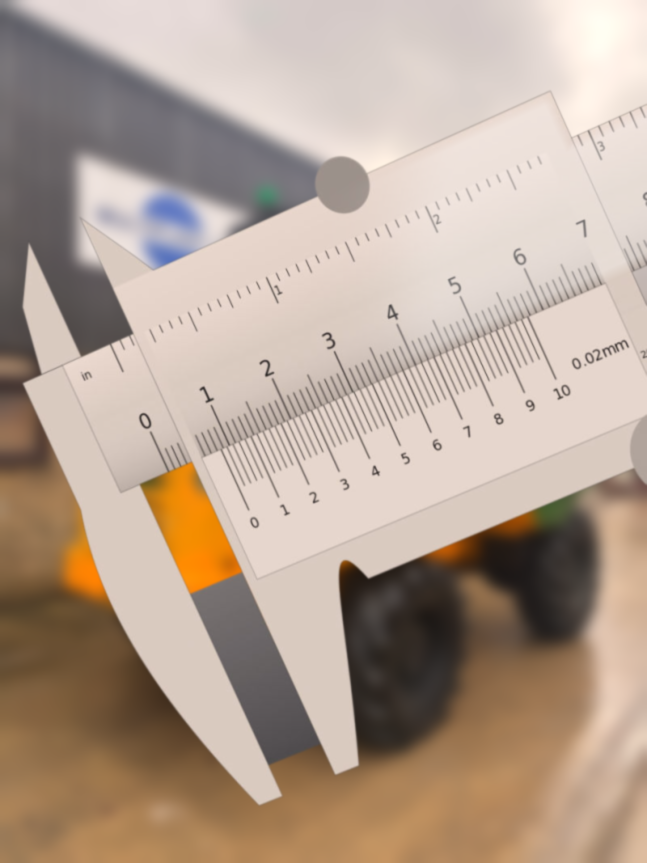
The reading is 8.6 mm
